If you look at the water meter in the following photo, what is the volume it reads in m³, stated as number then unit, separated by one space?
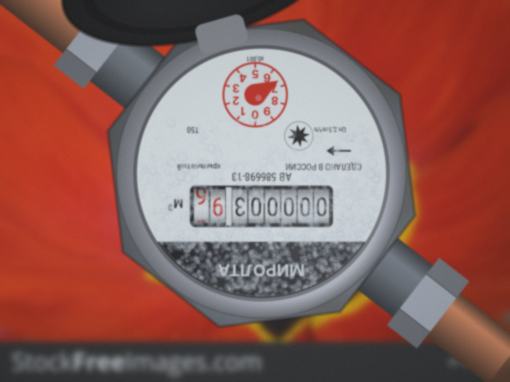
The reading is 3.956 m³
